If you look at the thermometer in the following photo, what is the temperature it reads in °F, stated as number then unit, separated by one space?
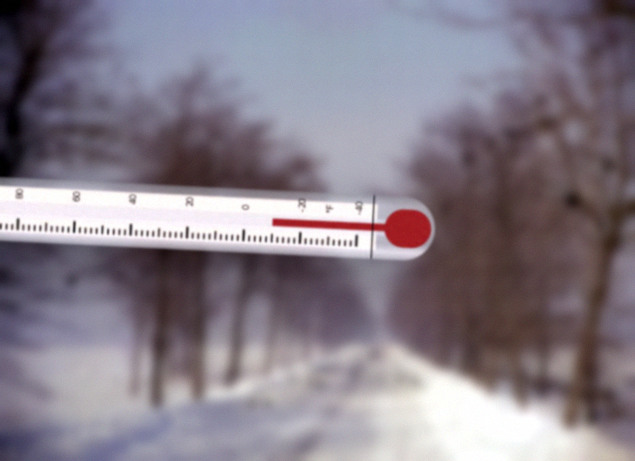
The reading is -10 °F
